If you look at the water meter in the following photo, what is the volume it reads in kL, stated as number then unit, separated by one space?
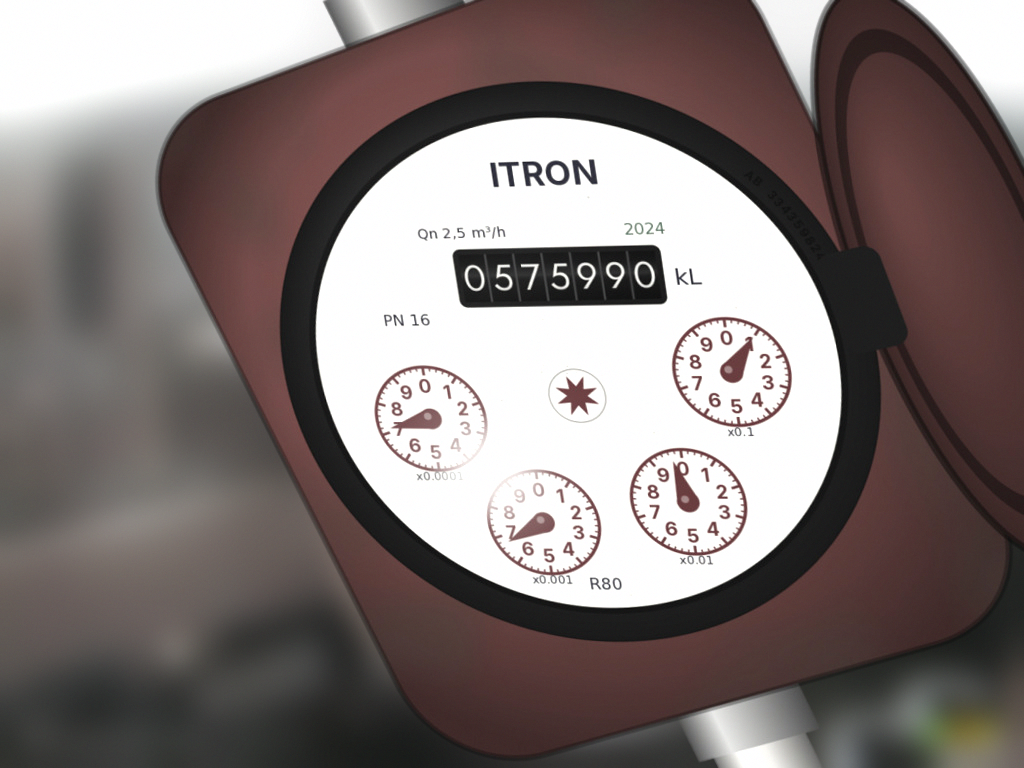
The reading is 575990.0967 kL
